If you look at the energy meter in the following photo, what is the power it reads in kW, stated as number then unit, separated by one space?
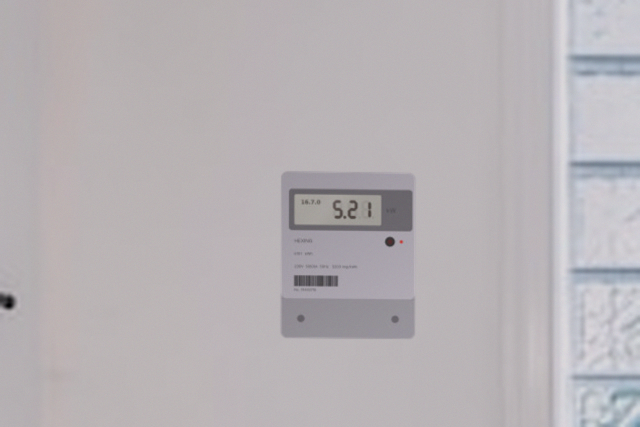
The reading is 5.21 kW
